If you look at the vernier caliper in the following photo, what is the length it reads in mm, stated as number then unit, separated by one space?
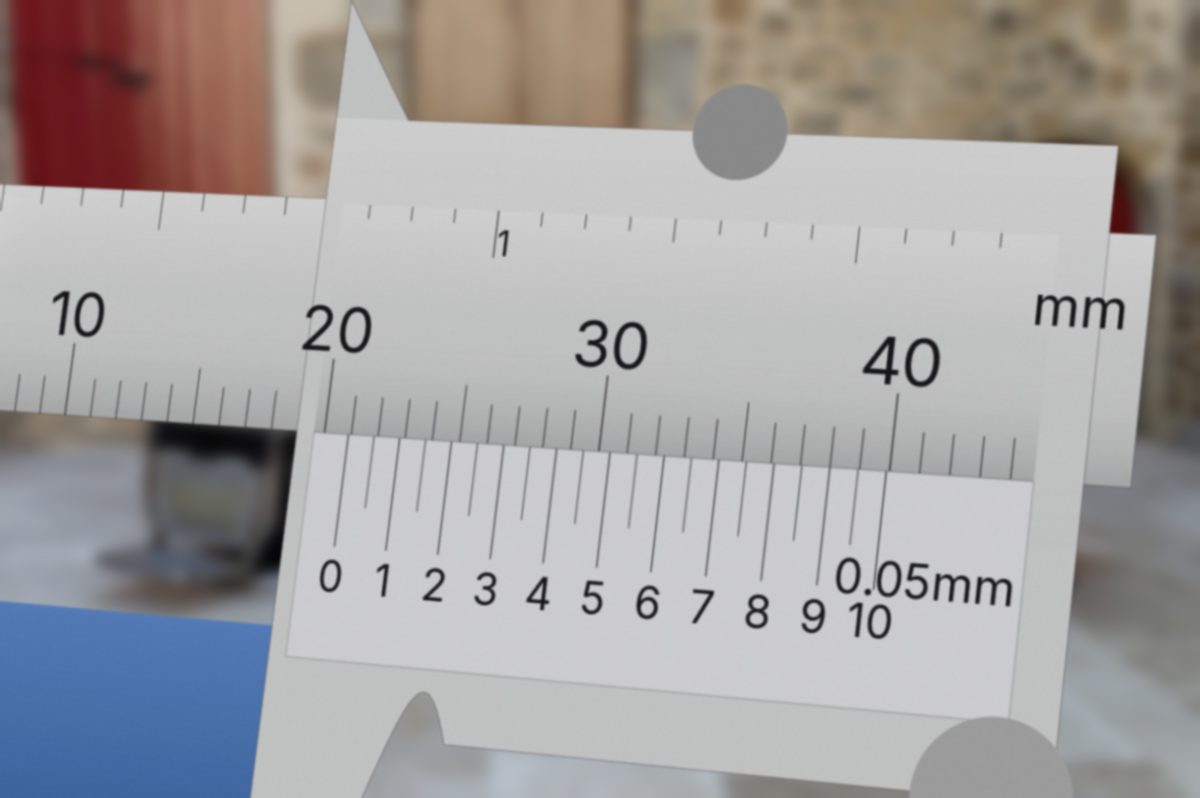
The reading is 20.9 mm
